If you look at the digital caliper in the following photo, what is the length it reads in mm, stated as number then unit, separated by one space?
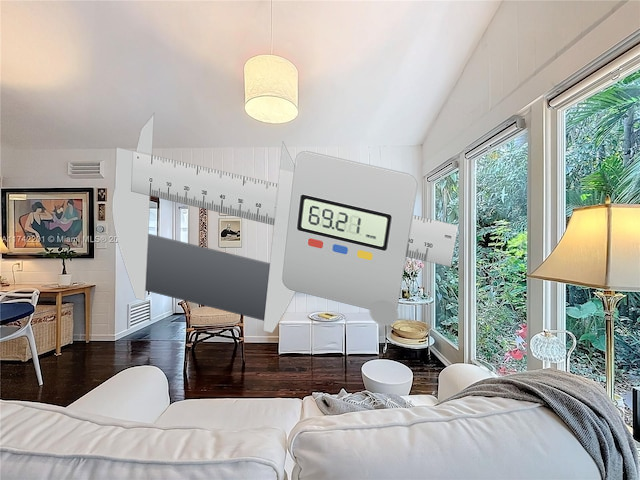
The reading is 69.21 mm
